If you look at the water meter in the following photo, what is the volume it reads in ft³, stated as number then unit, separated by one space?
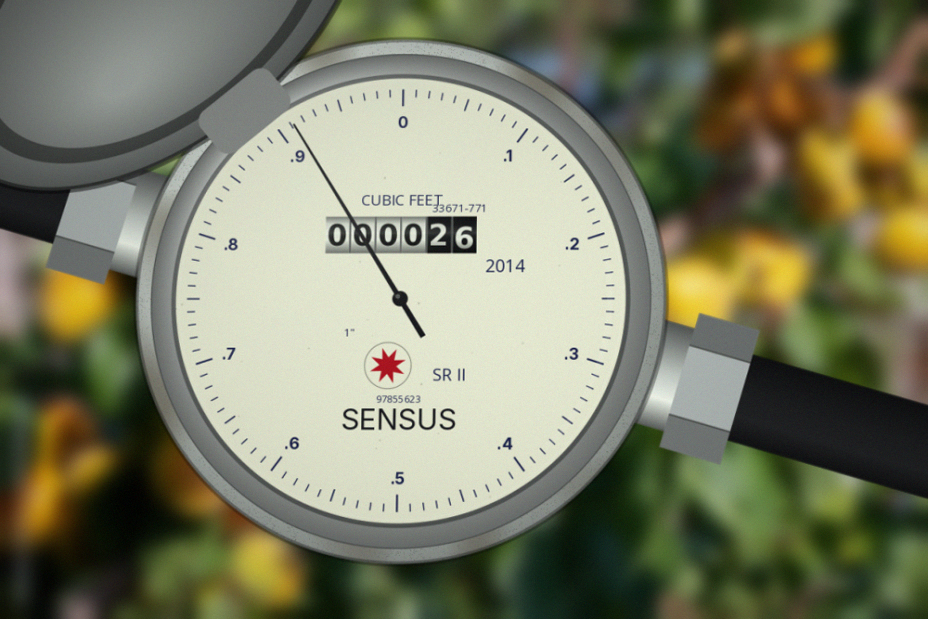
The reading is 25.91 ft³
